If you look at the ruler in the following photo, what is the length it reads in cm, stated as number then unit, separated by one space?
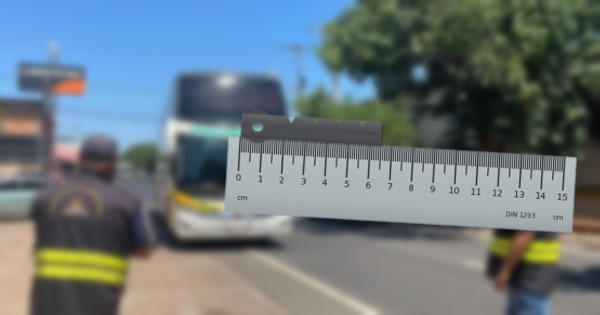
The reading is 6.5 cm
